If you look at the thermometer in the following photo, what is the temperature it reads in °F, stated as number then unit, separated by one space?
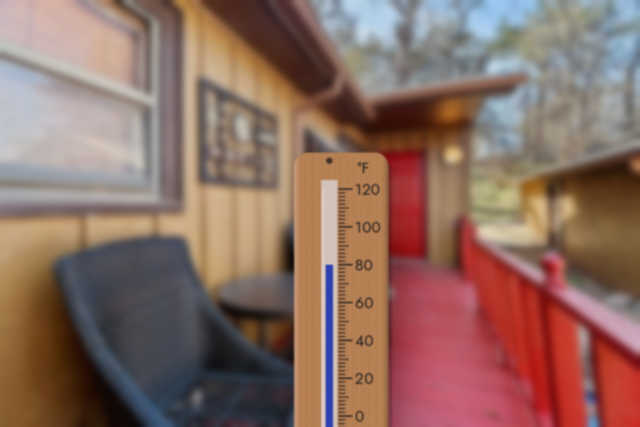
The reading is 80 °F
